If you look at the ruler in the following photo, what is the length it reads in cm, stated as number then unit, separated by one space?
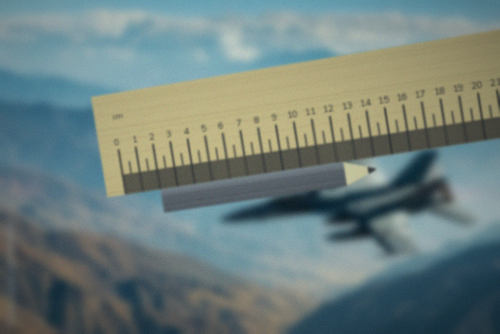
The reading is 12 cm
